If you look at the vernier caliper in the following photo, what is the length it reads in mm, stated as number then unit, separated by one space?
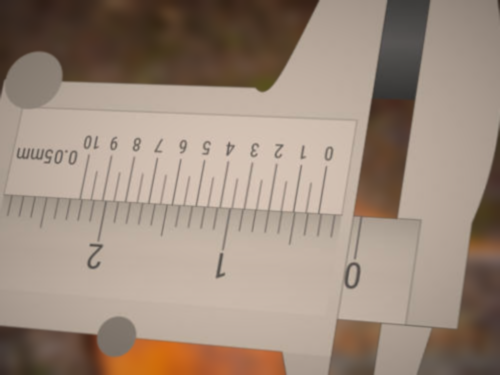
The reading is 3.2 mm
